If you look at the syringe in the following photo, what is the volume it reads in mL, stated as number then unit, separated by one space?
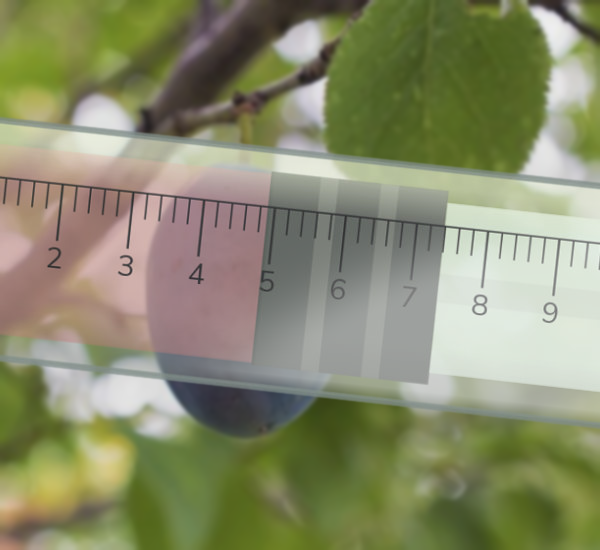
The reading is 4.9 mL
